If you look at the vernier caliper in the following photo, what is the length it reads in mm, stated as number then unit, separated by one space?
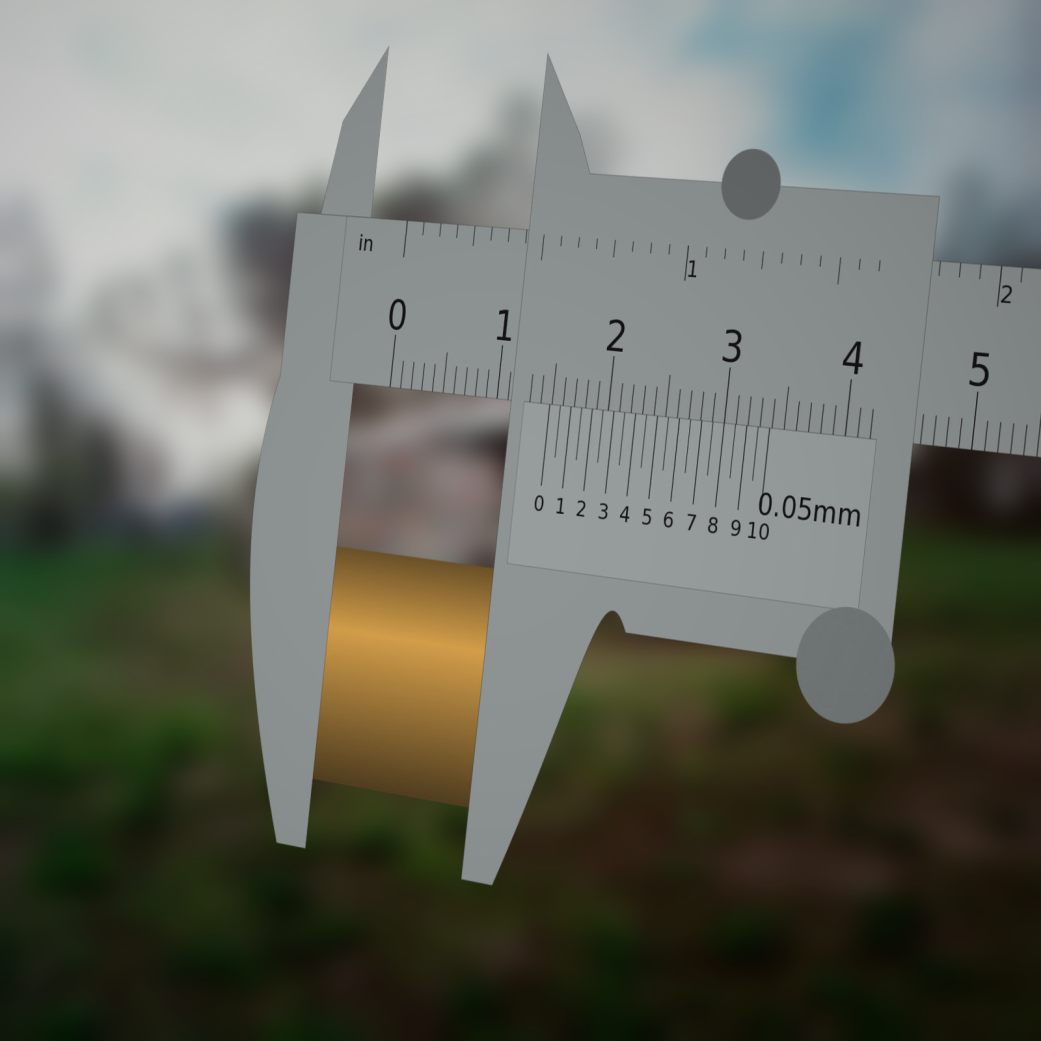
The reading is 14.8 mm
